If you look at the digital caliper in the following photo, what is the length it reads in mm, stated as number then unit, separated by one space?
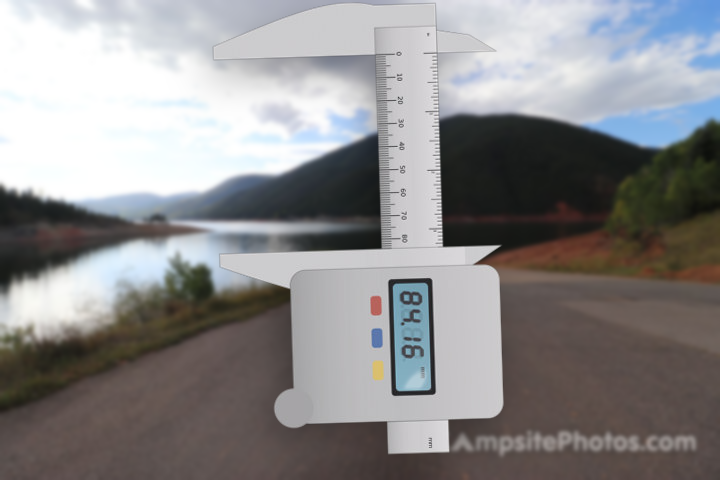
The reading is 84.16 mm
